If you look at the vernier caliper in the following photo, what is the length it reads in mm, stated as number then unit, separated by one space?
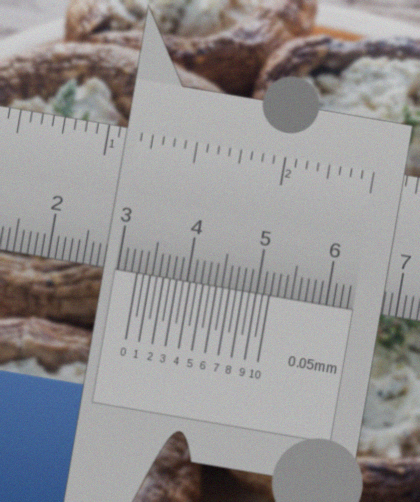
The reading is 32.8 mm
